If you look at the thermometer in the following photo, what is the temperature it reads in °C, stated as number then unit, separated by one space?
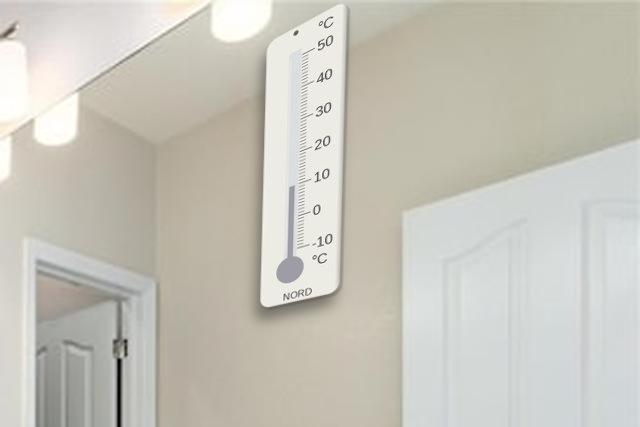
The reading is 10 °C
